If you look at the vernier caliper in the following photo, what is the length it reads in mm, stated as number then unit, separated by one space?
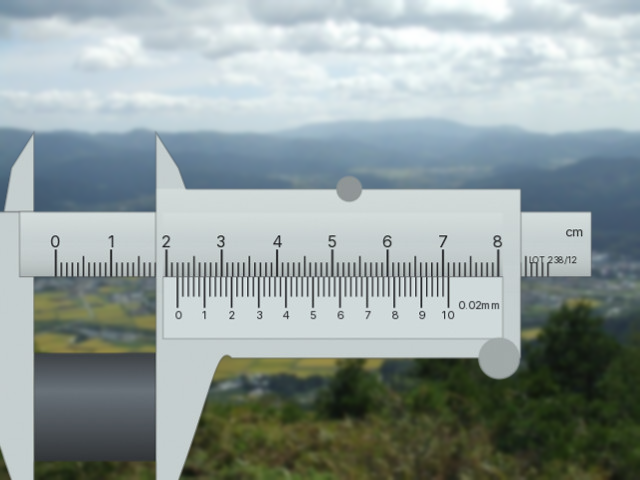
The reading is 22.0 mm
